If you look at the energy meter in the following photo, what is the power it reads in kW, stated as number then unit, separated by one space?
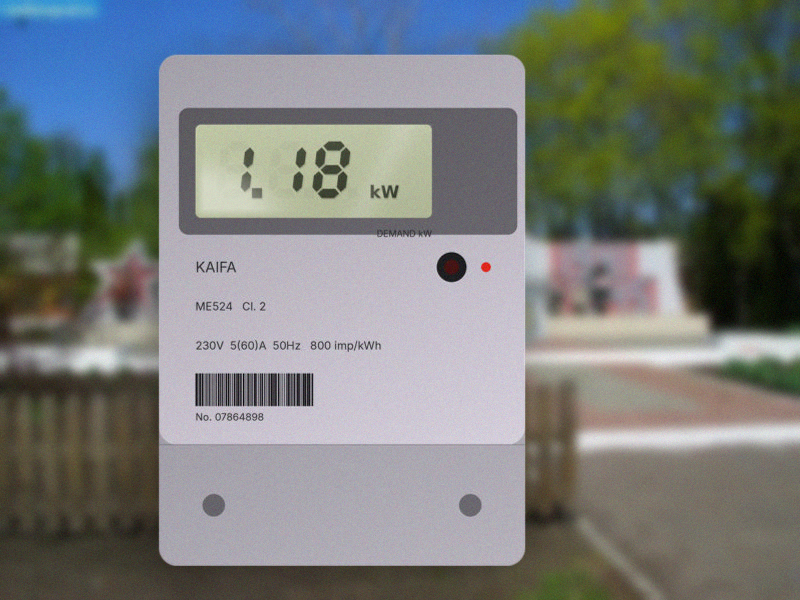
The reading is 1.18 kW
